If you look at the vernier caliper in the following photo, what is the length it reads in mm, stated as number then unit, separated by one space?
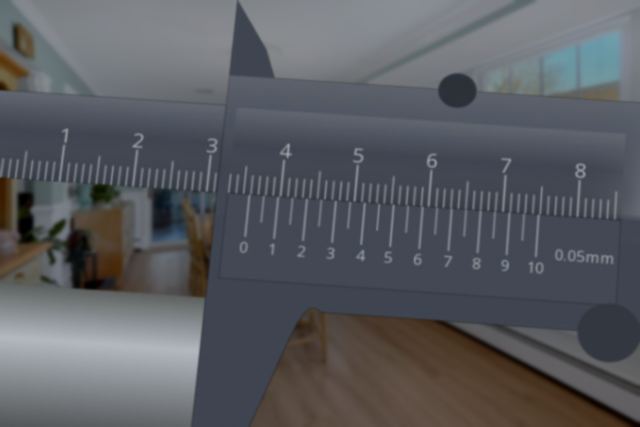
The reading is 35.8 mm
